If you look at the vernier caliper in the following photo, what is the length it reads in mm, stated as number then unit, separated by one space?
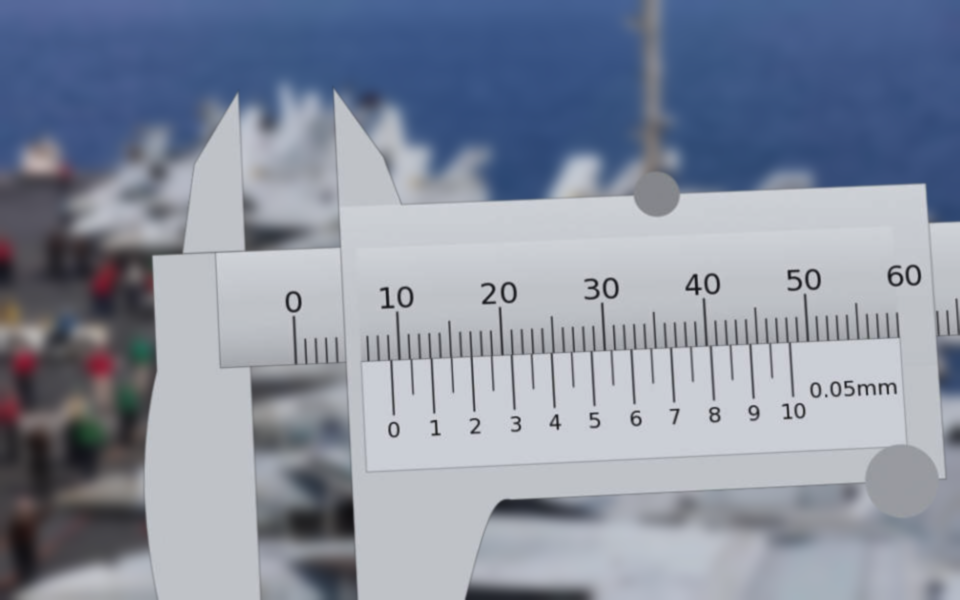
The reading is 9.2 mm
